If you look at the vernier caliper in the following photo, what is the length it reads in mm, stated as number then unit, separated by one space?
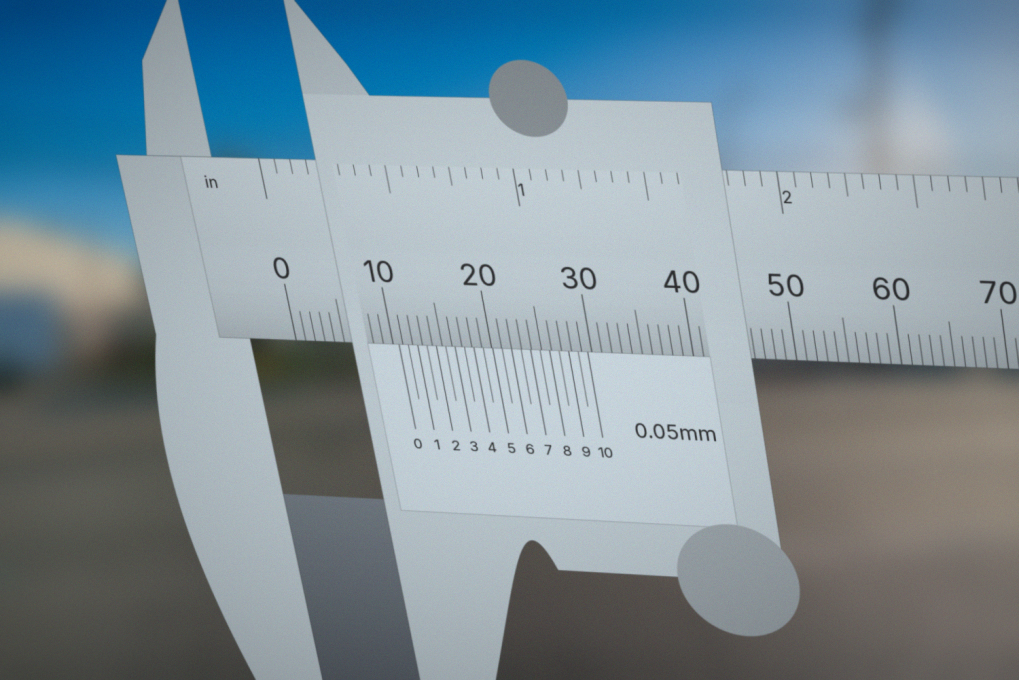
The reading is 10.6 mm
